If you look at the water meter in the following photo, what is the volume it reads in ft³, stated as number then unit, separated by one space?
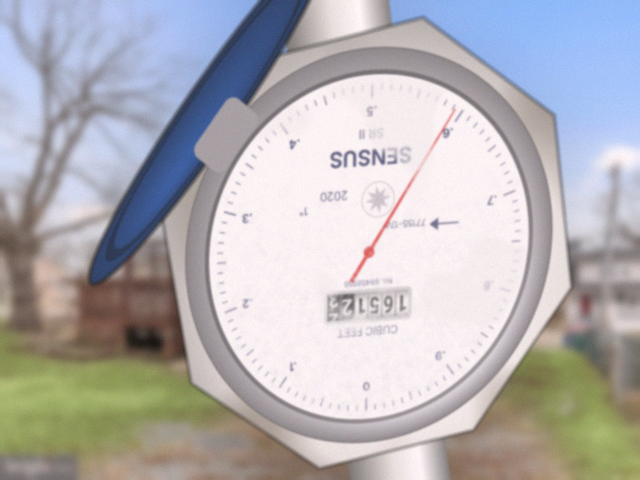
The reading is 165122.59 ft³
